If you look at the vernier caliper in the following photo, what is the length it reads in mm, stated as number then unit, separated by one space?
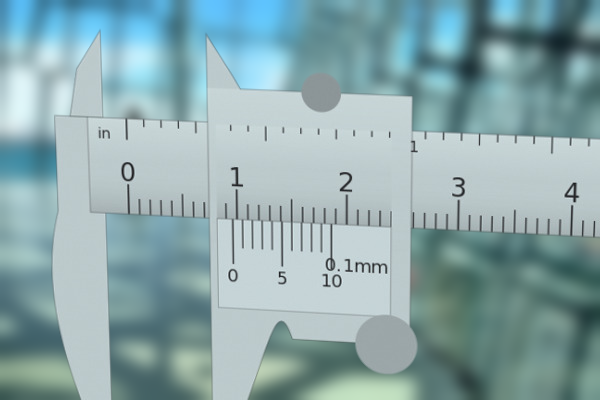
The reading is 9.6 mm
